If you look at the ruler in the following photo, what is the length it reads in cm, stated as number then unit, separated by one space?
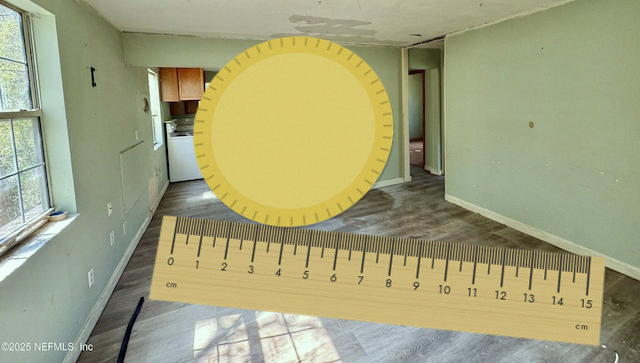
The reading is 7.5 cm
